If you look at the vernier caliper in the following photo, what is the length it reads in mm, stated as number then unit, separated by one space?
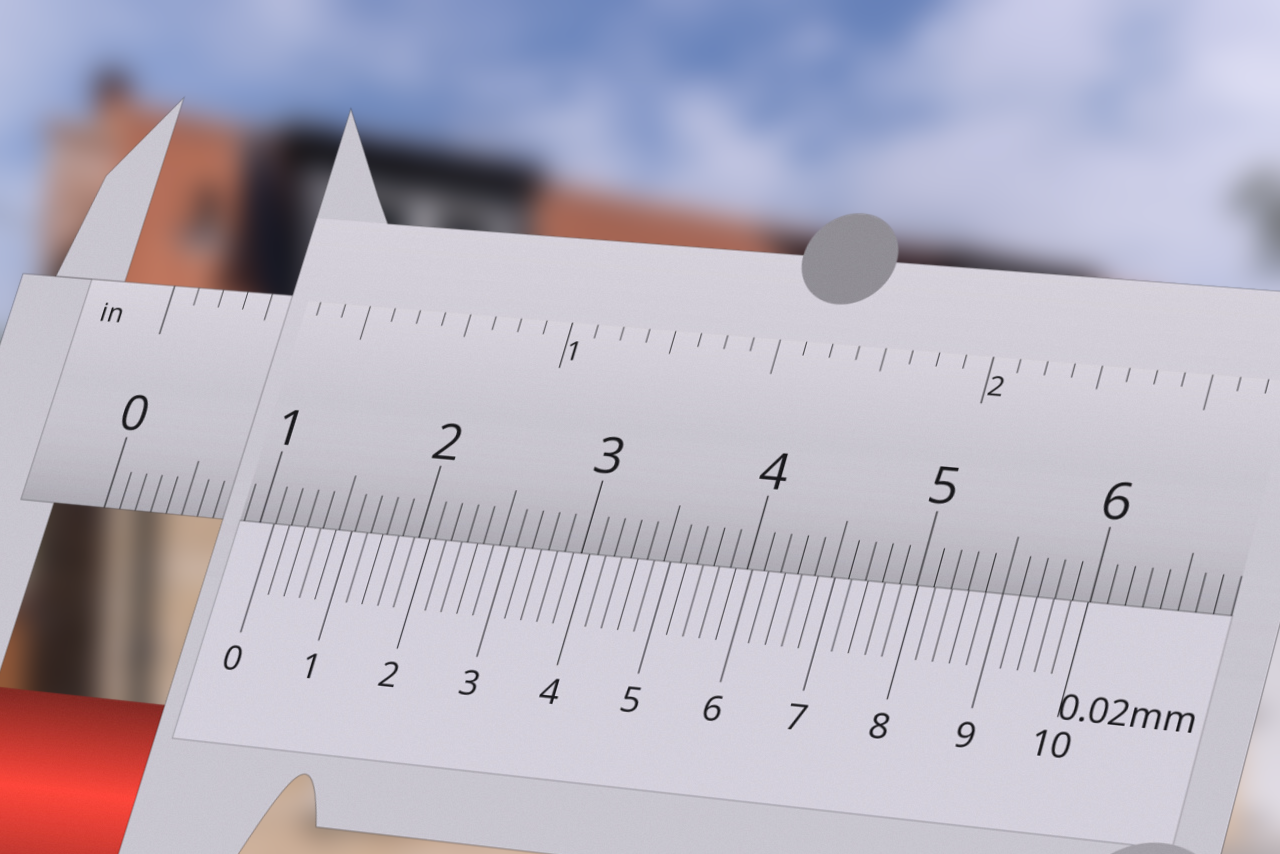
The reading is 10.9 mm
